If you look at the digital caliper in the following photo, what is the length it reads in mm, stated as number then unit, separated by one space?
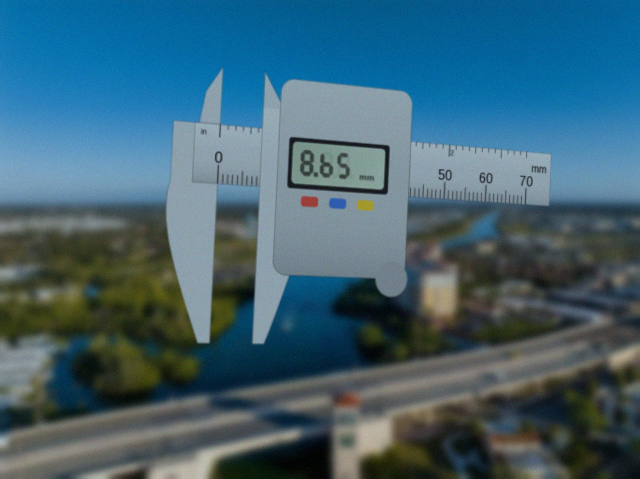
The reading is 8.65 mm
